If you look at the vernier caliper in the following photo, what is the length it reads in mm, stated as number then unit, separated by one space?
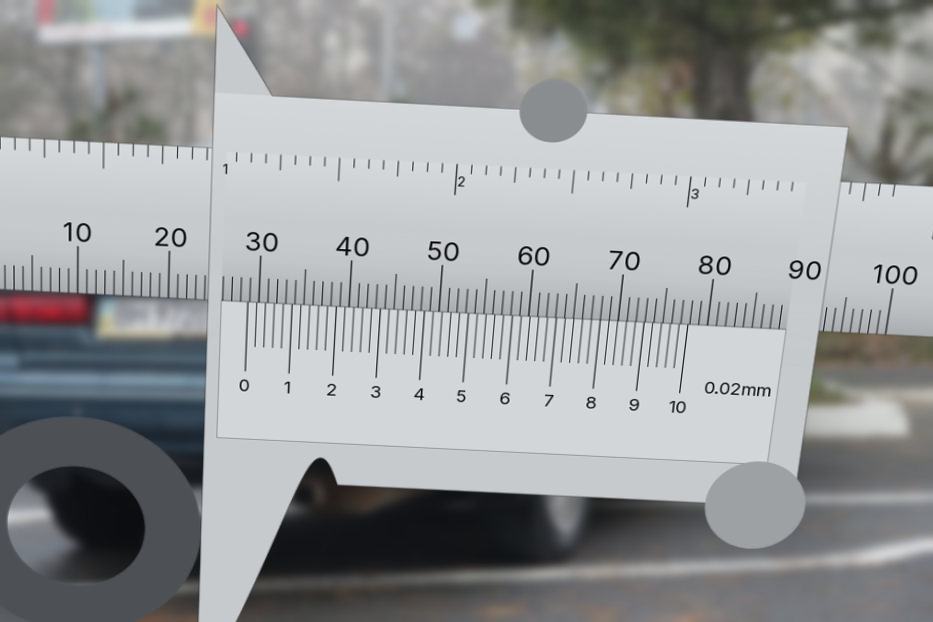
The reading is 28.8 mm
